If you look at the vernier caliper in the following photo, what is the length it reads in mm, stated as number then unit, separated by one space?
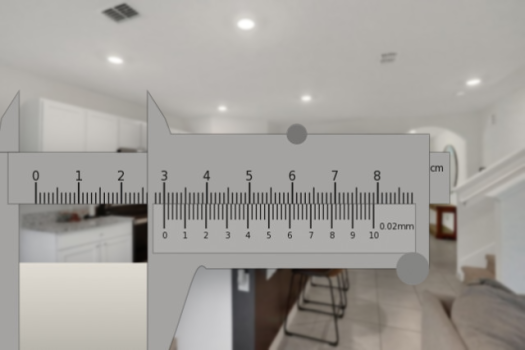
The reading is 30.0 mm
